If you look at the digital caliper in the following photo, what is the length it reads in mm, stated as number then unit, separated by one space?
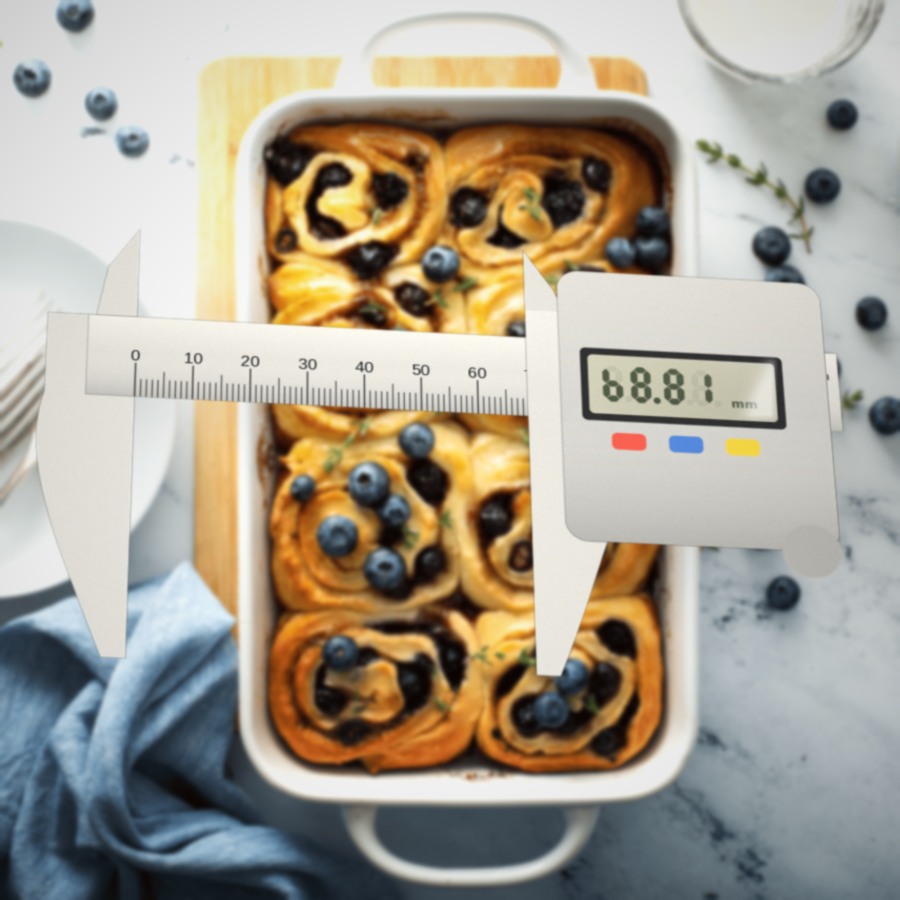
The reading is 68.81 mm
